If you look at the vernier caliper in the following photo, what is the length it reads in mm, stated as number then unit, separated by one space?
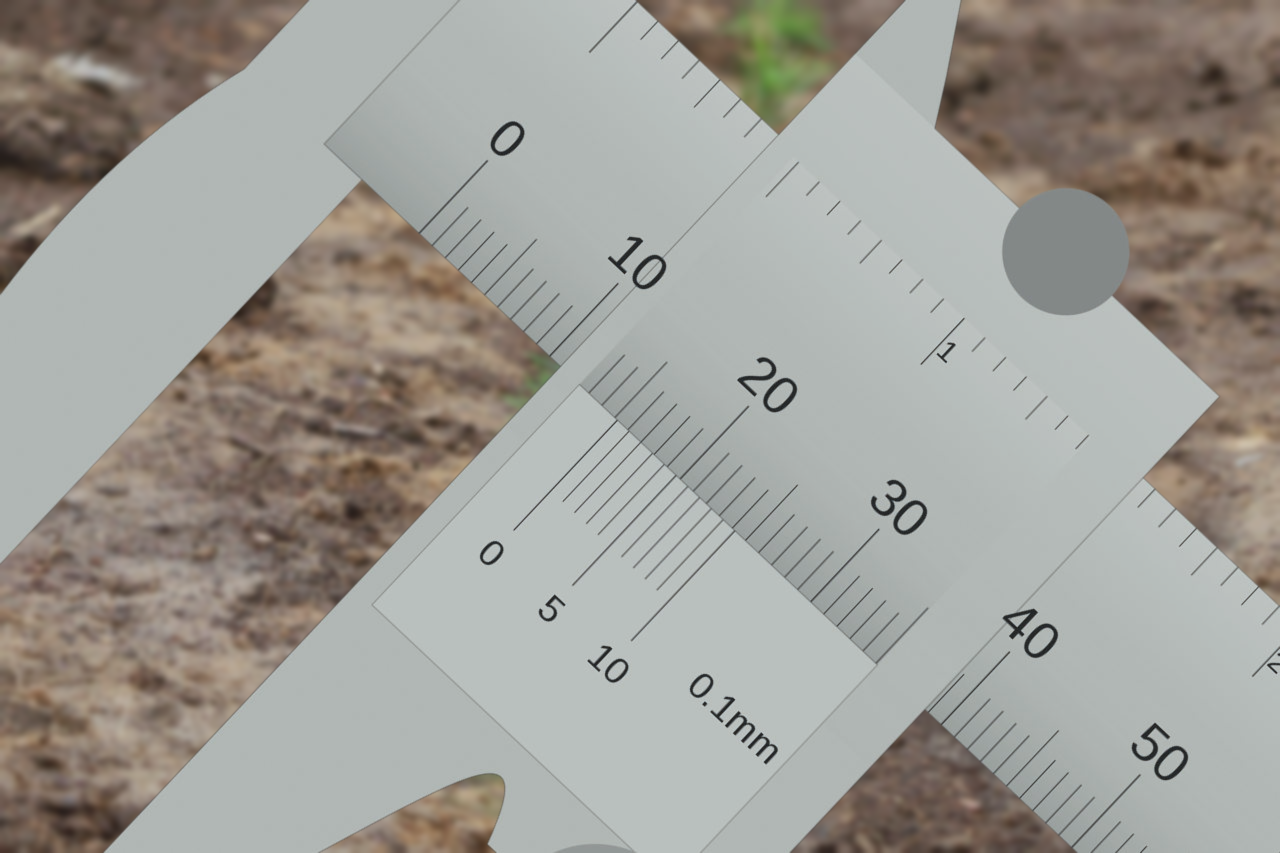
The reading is 15.2 mm
